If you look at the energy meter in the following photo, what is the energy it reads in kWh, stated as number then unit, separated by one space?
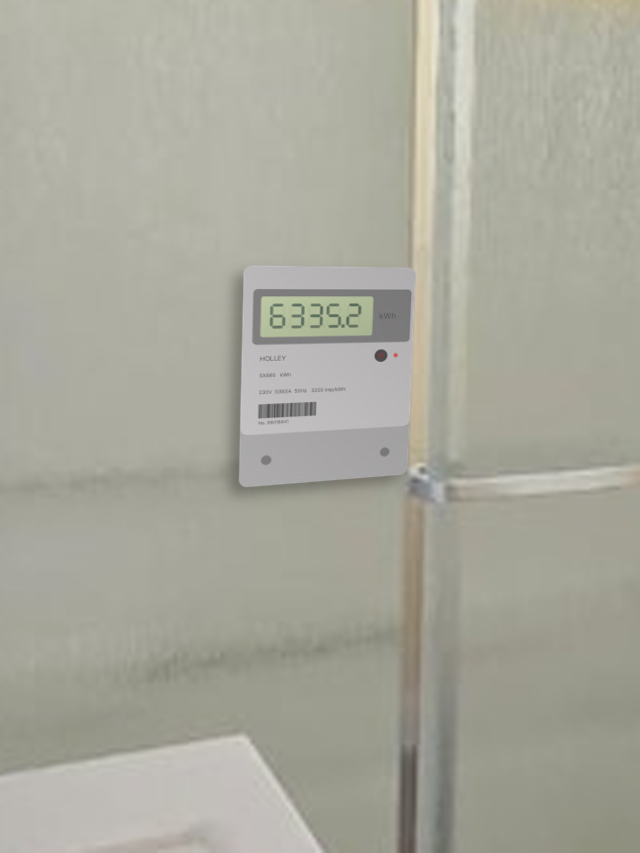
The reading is 6335.2 kWh
